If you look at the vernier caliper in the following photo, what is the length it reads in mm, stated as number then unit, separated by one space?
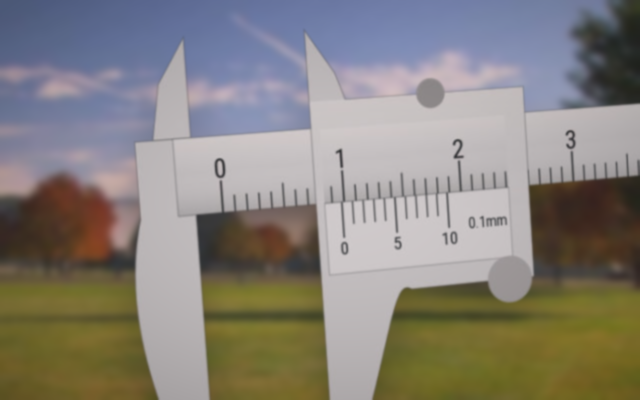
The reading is 9.8 mm
